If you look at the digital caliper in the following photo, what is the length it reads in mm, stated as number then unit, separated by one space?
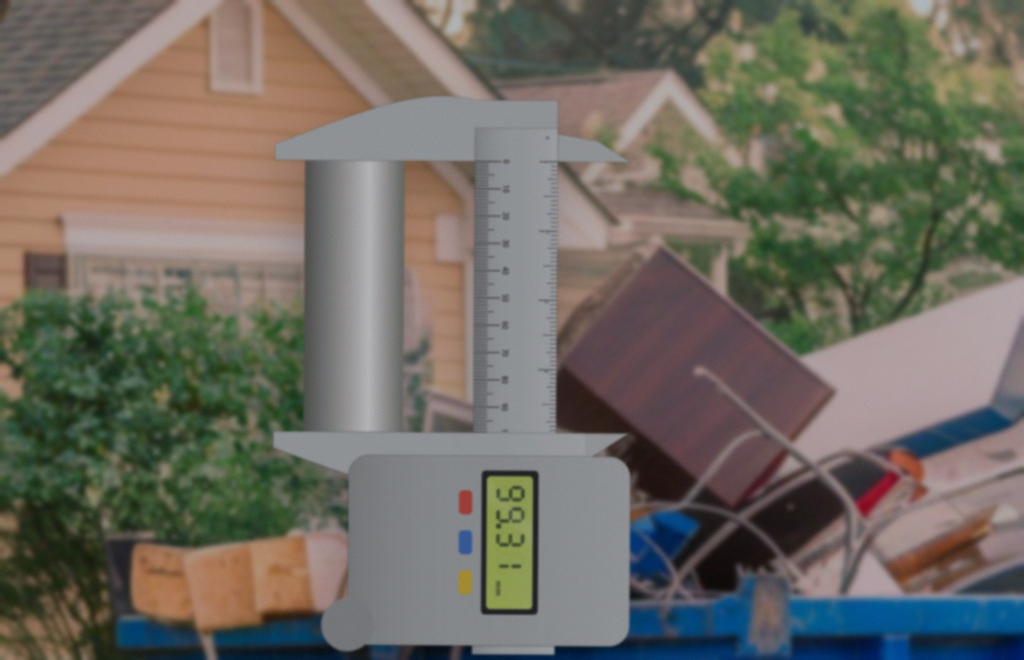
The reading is 99.31 mm
